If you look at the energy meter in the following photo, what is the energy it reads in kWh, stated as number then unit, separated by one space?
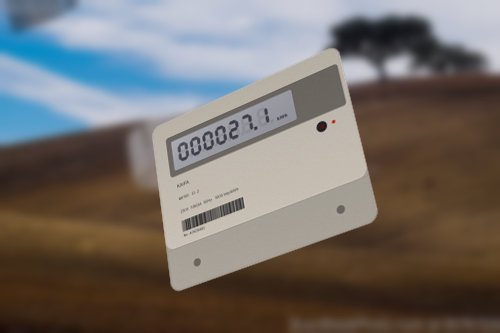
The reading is 27.1 kWh
